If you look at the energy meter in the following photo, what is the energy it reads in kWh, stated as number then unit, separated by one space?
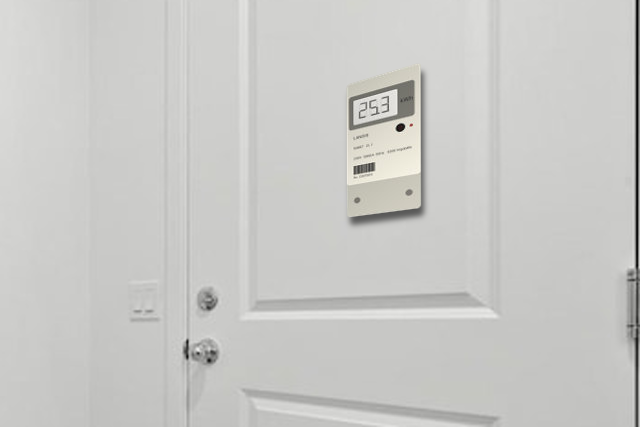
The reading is 25.3 kWh
